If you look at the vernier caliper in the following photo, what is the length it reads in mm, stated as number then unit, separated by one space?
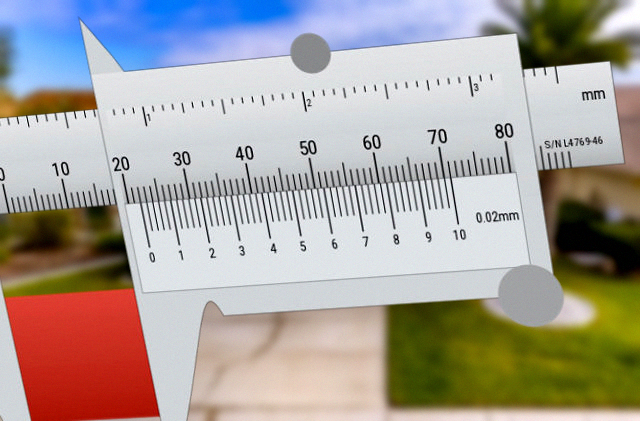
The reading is 22.0 mm
